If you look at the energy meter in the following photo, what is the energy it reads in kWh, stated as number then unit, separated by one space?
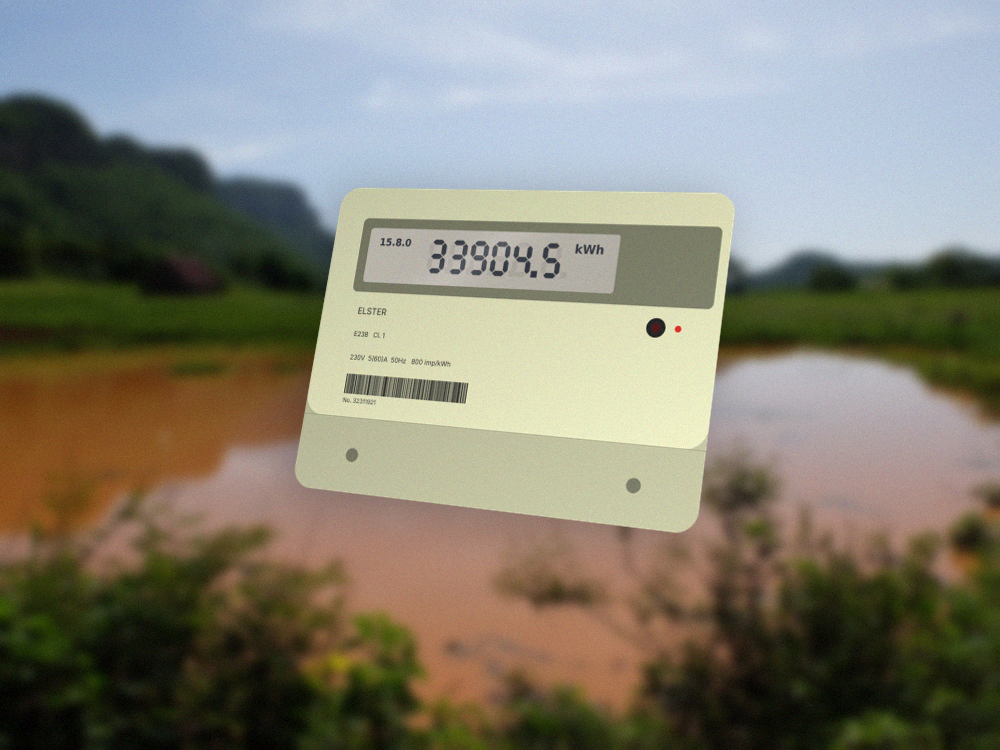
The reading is 33904.5 kWh
